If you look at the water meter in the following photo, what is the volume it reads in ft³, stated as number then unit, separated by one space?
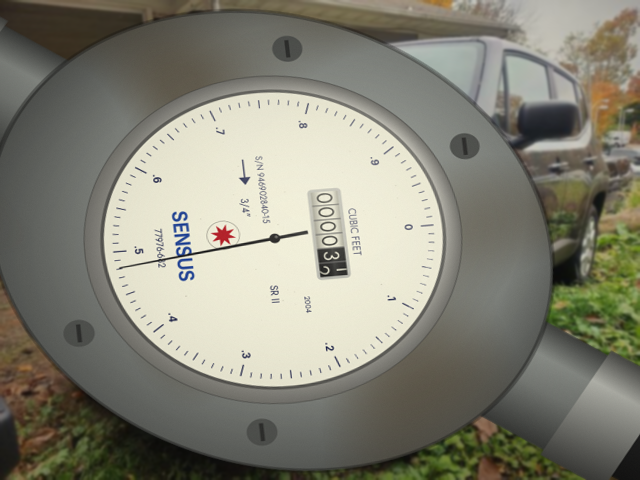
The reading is 31.48 ft³
